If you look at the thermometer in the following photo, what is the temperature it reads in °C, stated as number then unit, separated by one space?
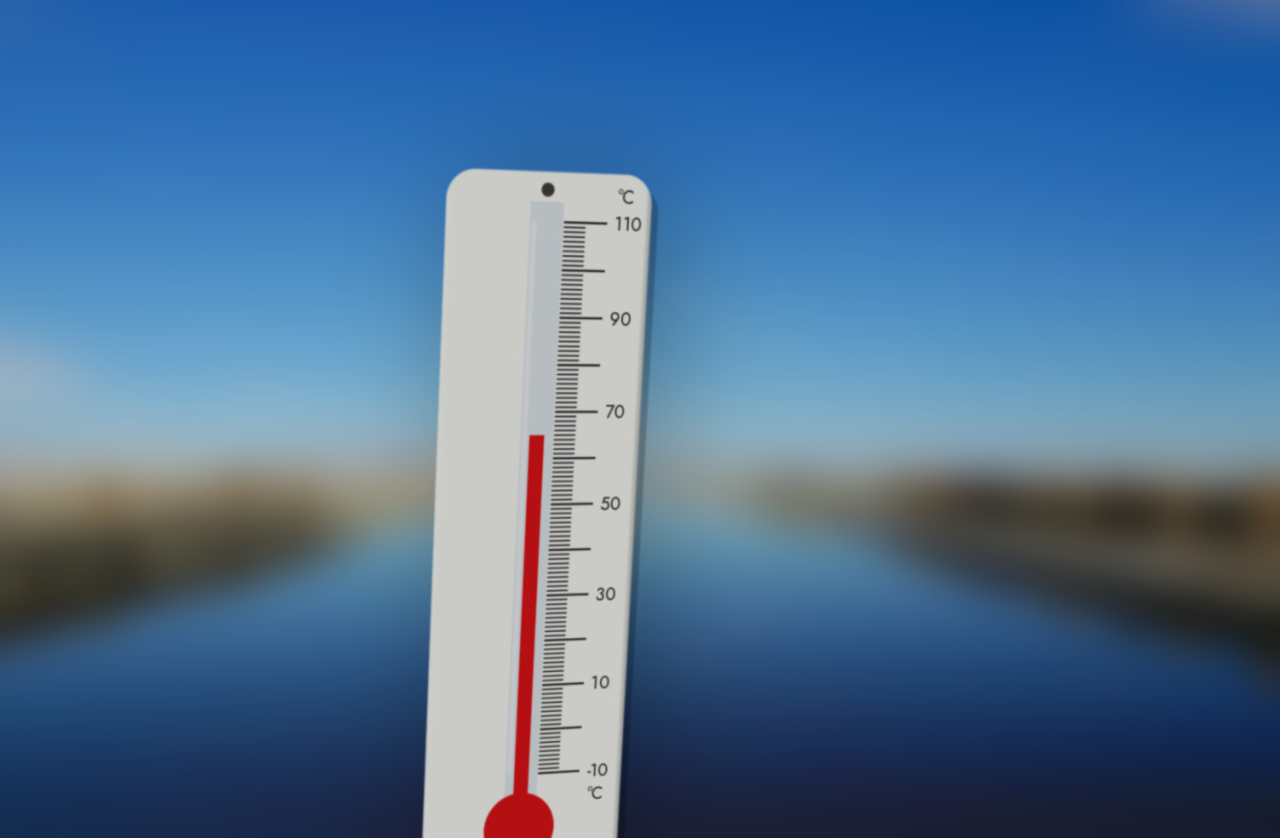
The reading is 65 °C
